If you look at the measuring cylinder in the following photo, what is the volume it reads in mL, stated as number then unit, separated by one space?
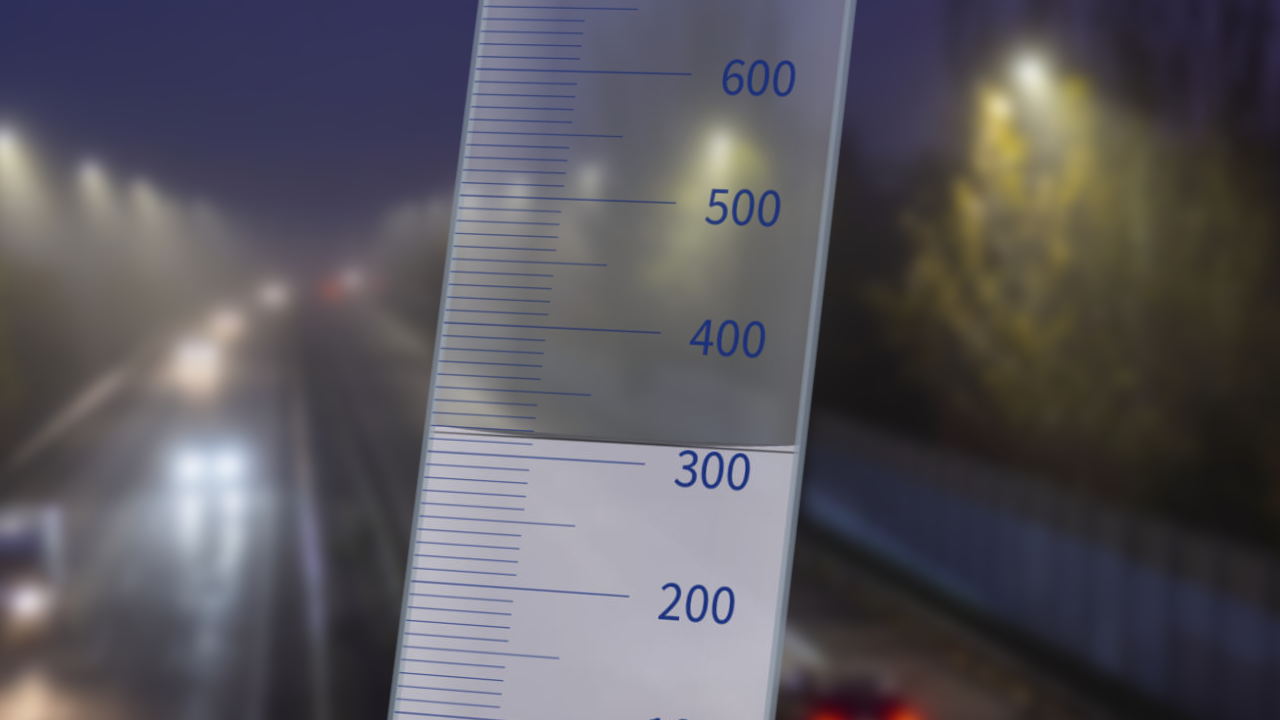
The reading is 315 mL
